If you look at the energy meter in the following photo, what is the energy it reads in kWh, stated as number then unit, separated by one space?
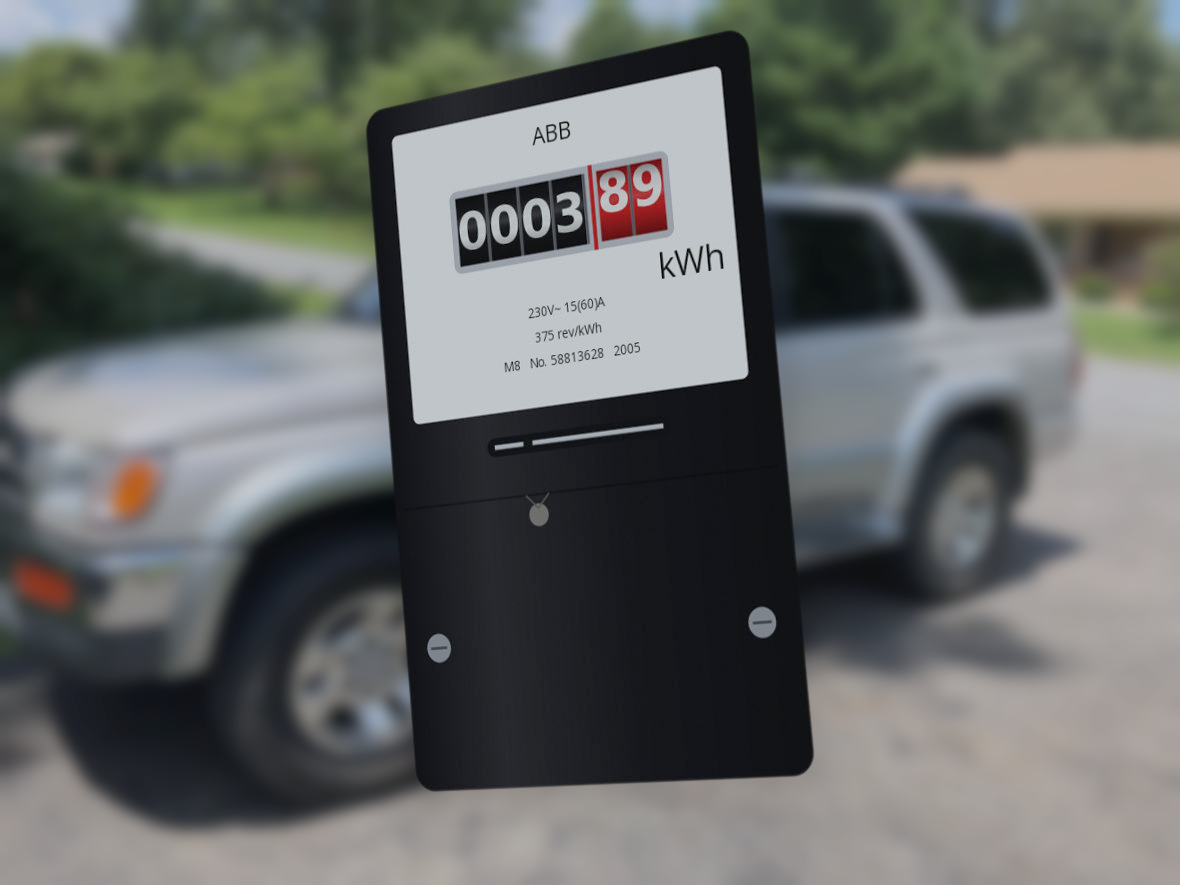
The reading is 3.89 kWh
